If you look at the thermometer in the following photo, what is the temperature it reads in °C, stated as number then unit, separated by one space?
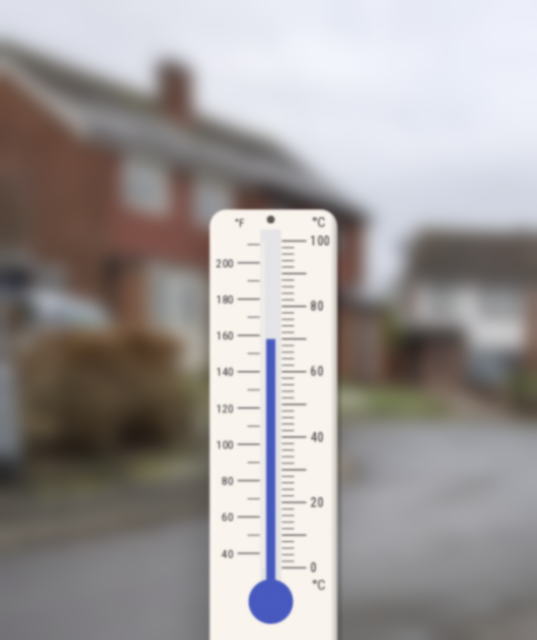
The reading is 70 °C
